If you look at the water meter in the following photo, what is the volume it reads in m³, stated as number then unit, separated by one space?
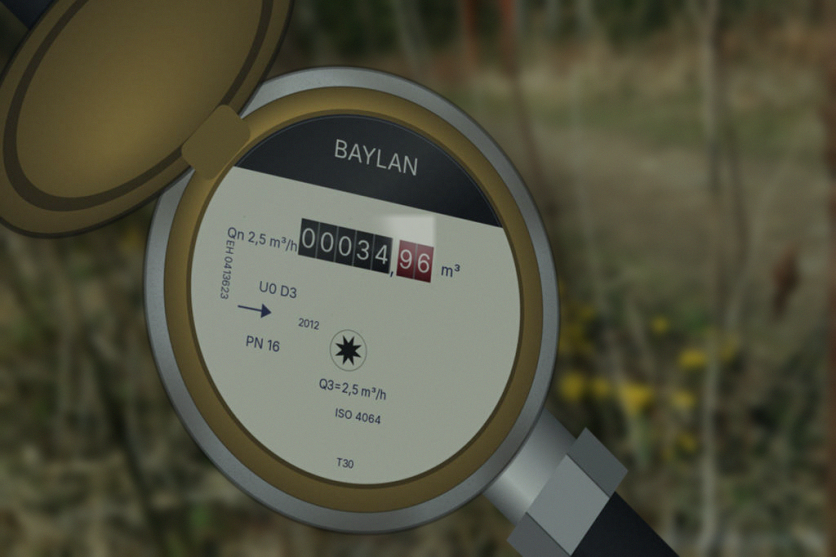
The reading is 34.96 m³
